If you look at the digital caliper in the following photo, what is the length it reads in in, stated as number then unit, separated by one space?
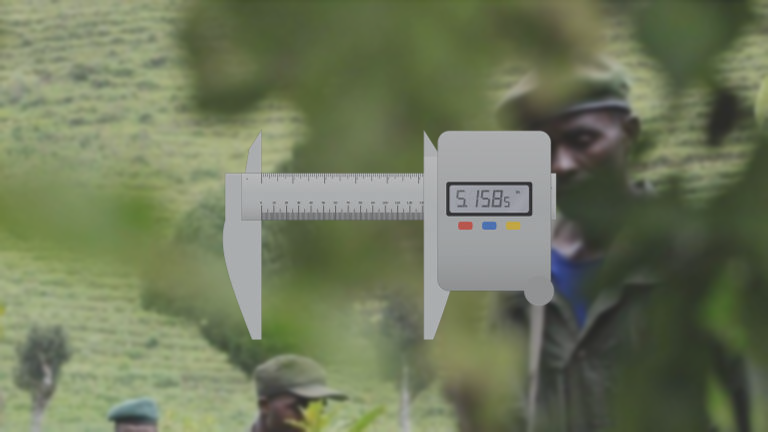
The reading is 5.1585 in
